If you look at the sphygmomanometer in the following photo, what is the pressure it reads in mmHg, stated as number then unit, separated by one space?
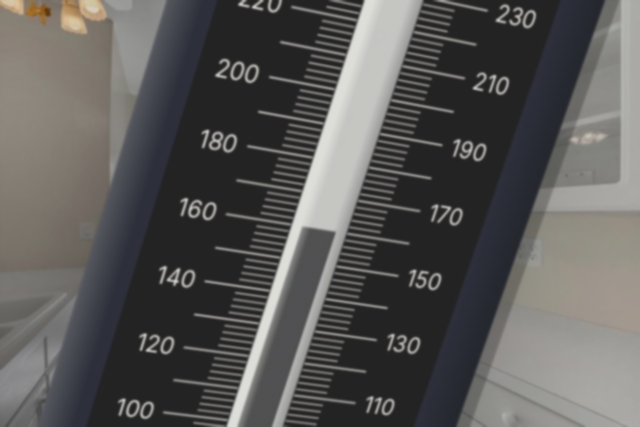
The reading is 160 mmHg
